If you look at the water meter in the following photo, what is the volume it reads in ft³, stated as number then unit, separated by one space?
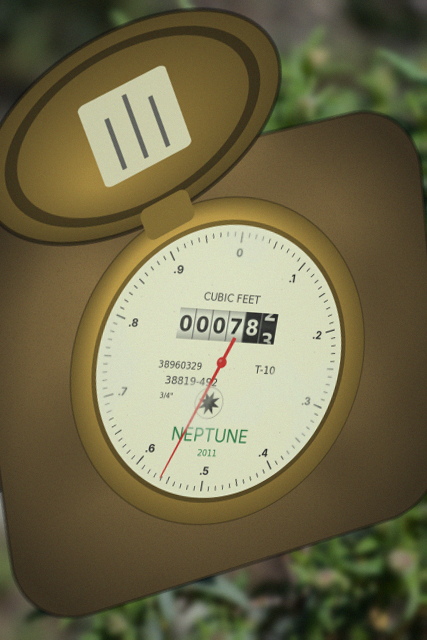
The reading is 782.56 ft³
